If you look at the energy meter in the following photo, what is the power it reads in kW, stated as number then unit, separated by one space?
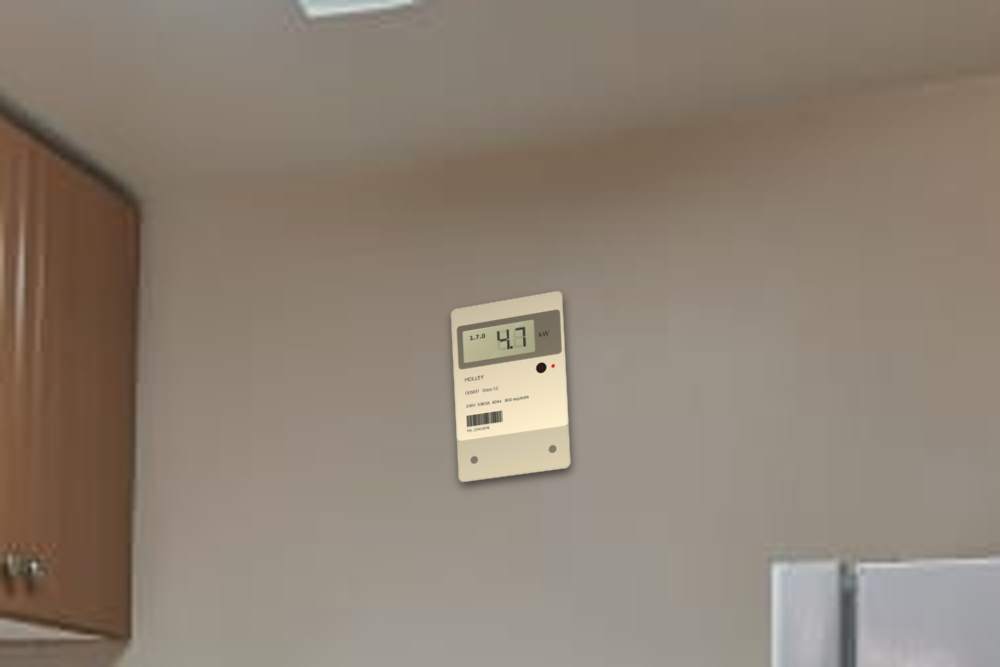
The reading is 4.7 kW
